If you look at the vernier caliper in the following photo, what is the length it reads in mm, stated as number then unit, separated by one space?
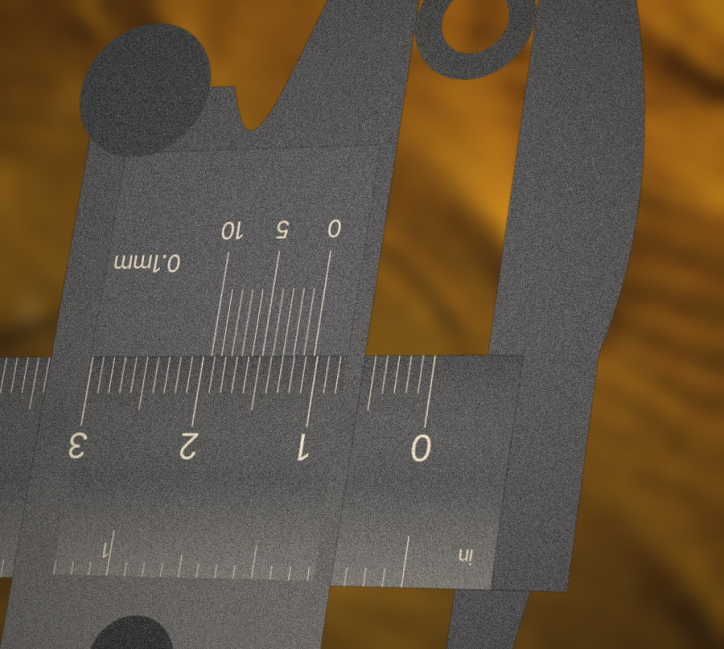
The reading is 10.3 mm
